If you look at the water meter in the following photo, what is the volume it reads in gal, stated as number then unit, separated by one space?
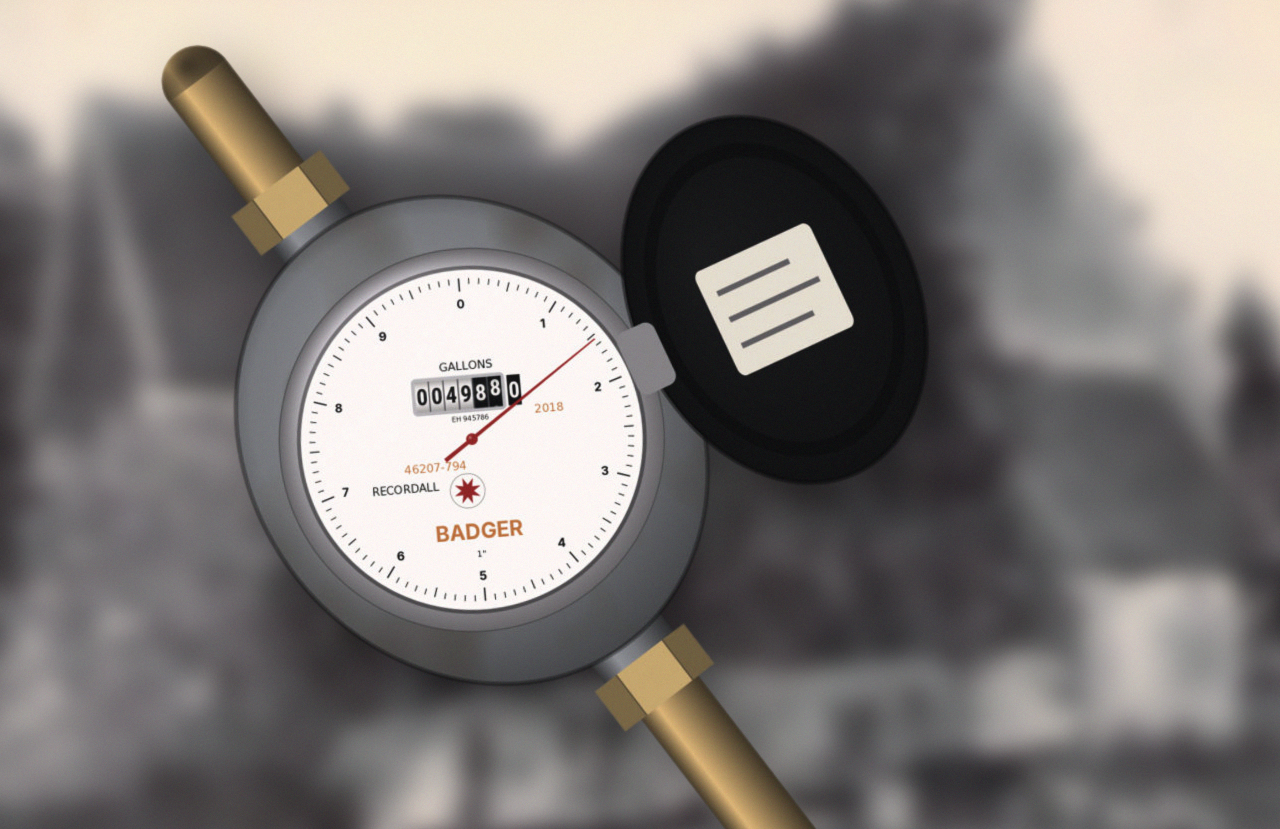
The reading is 49881.5 gal
